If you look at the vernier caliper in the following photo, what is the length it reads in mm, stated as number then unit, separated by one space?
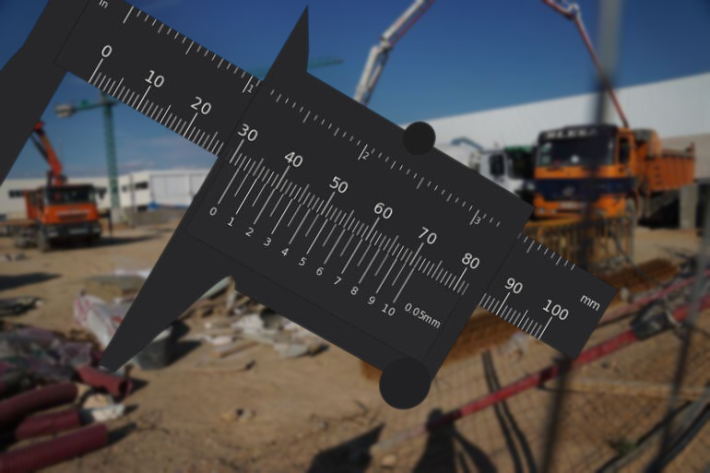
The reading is 32.0 mm
